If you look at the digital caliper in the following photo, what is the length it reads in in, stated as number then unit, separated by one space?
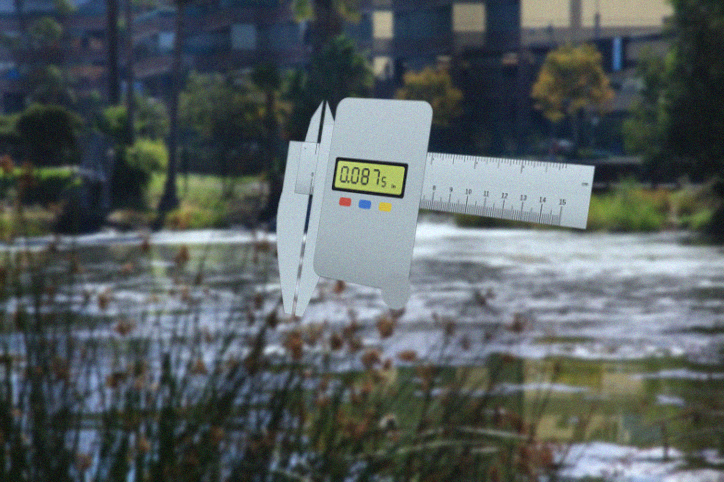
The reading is 0.0875 in
